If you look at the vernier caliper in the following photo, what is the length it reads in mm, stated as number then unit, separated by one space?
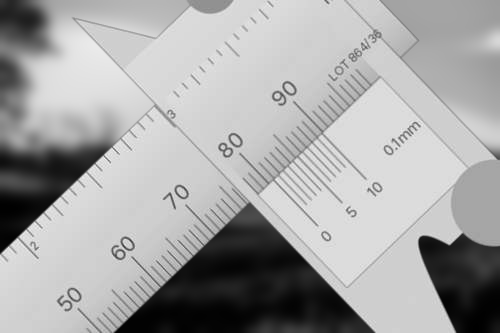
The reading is 80.8 mm
